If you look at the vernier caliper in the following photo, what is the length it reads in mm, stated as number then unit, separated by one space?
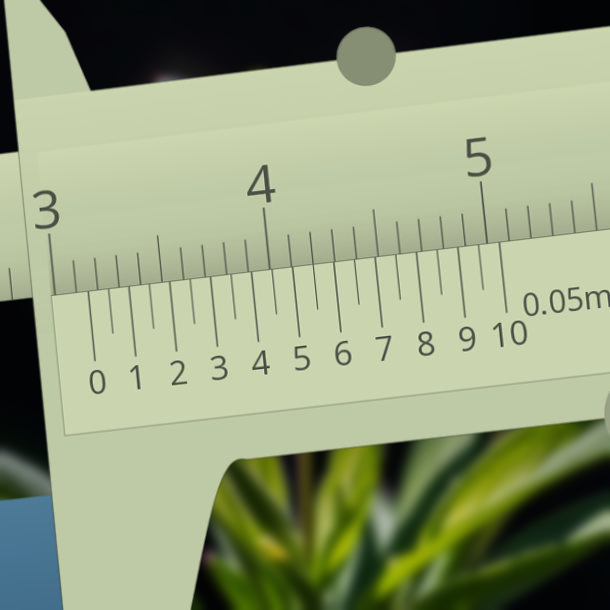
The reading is 31.55 mm
